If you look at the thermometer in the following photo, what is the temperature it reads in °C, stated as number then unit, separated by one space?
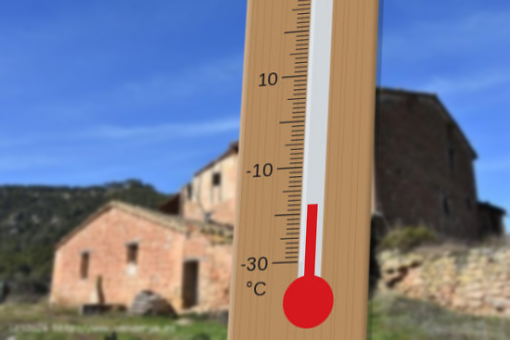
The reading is -18 °C
